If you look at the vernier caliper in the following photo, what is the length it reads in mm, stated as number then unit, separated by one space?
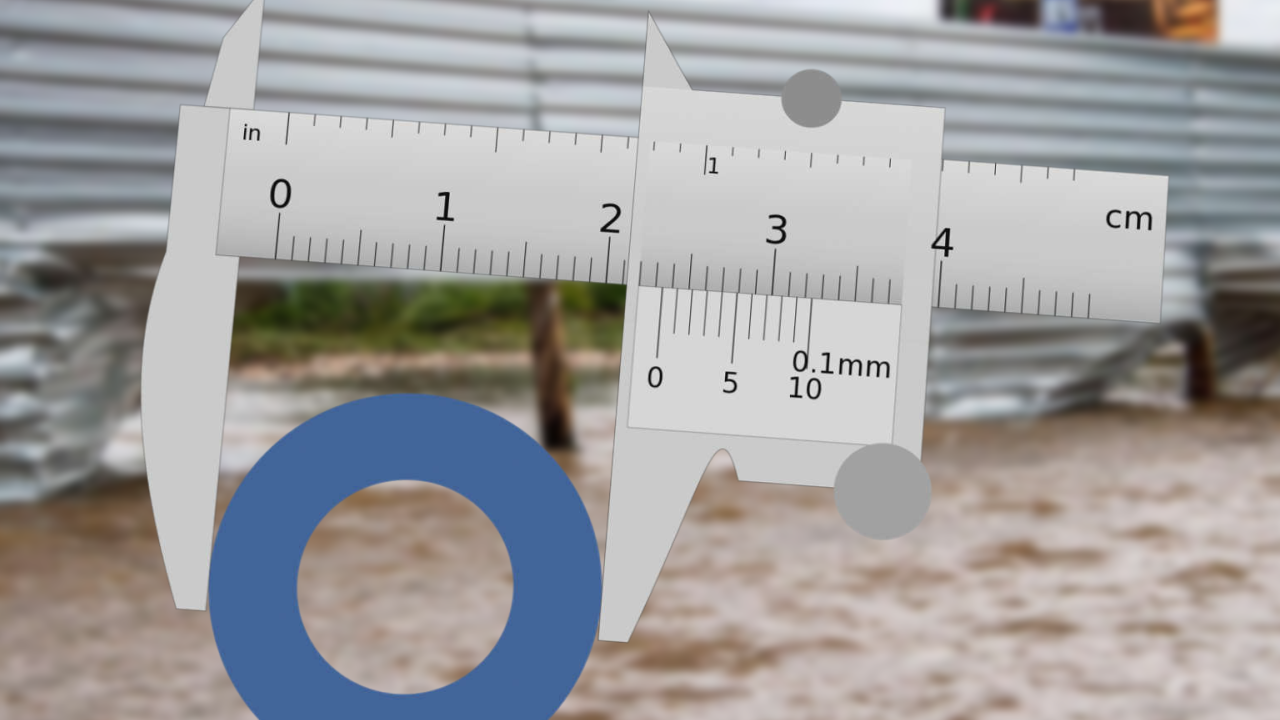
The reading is 23.4 mm
